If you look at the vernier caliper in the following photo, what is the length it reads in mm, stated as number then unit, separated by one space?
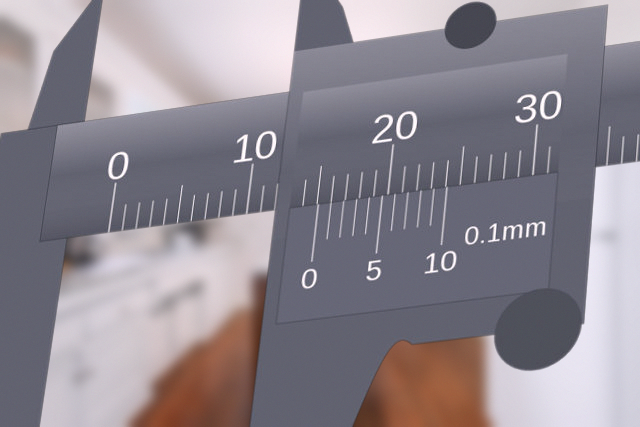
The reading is 15.1 mm
